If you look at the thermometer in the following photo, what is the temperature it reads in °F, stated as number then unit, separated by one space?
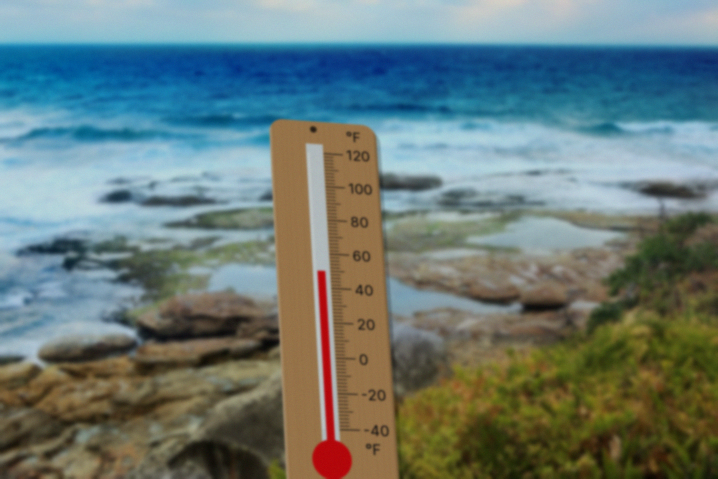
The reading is 50 °F
